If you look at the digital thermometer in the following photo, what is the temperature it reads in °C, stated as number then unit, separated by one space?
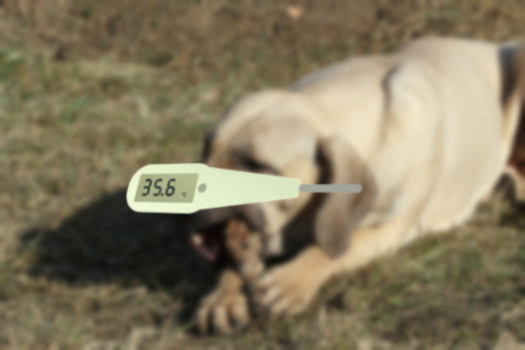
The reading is 35.6 °C
